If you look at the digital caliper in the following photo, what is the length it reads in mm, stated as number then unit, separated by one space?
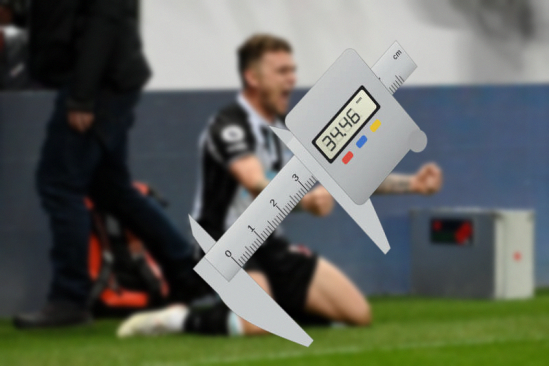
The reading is 34.46 mm
